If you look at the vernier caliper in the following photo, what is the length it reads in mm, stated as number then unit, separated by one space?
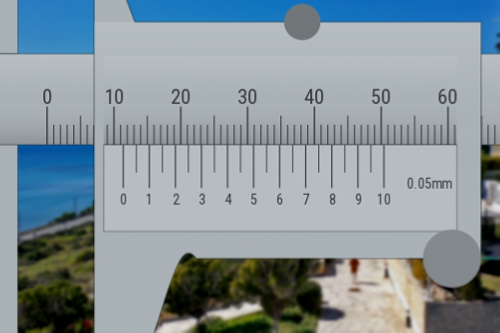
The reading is 11.4 mm
